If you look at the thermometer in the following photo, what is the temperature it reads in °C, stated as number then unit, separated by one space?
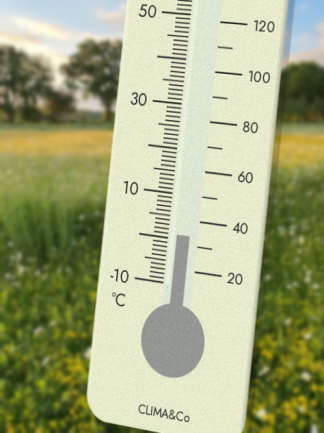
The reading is 1 °C
